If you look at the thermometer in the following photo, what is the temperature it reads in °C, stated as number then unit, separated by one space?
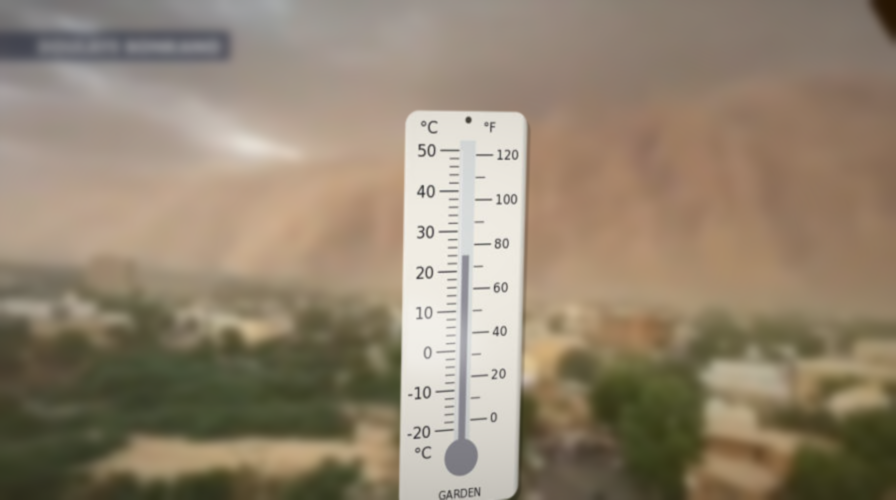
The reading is 24 °C
